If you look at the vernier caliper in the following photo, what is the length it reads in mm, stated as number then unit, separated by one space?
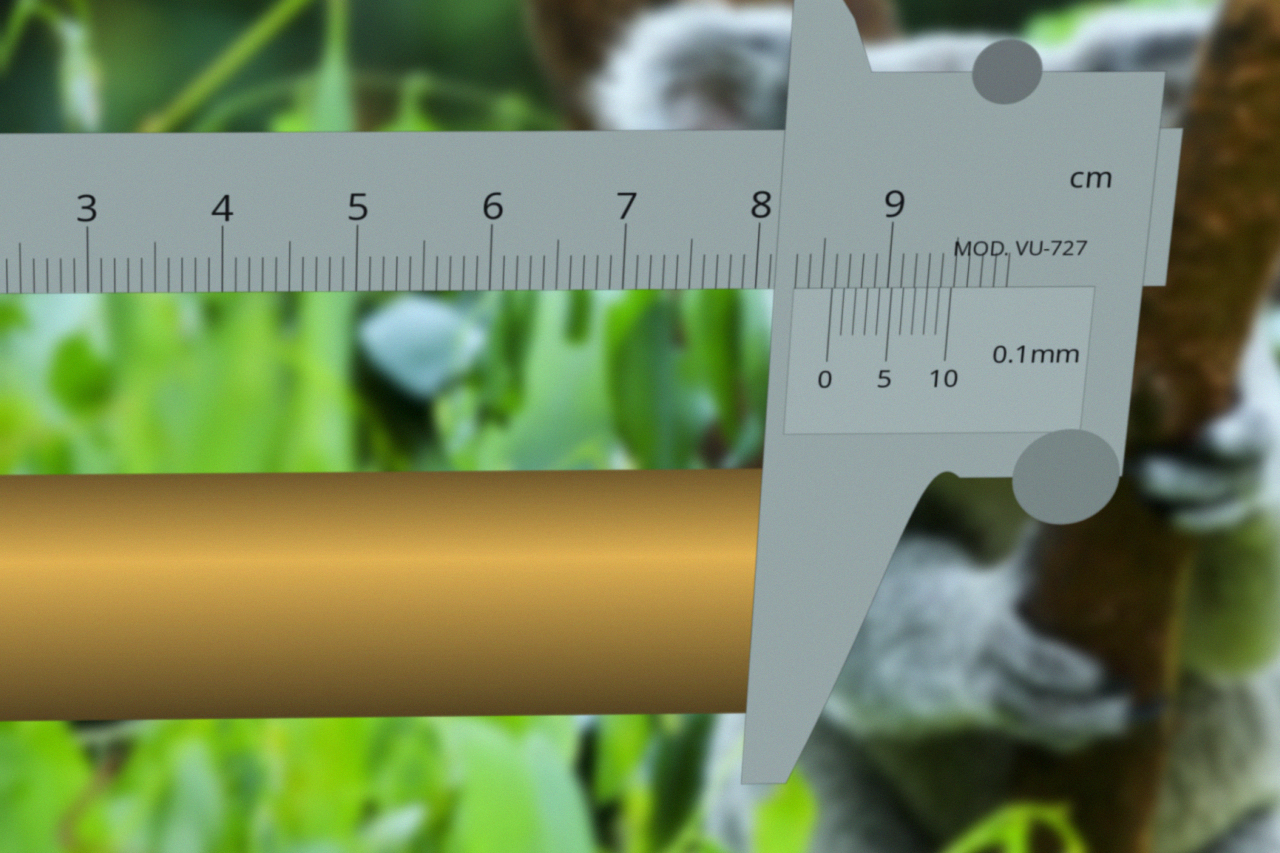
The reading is 85.8 mm
